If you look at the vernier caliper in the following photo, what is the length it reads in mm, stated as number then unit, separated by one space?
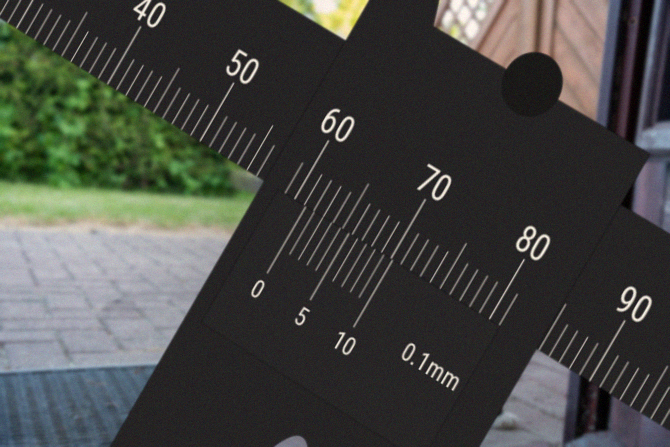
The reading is 61.2 mm
